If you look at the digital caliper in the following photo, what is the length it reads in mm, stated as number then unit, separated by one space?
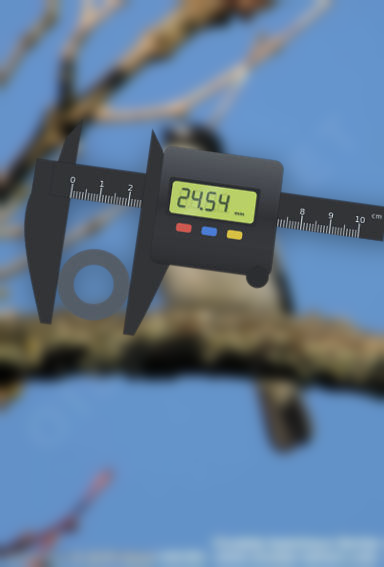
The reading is 24.54 mm
